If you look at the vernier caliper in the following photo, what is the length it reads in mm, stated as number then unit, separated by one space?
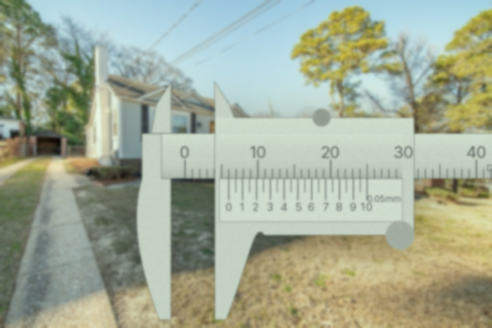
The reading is 6.0 mm
